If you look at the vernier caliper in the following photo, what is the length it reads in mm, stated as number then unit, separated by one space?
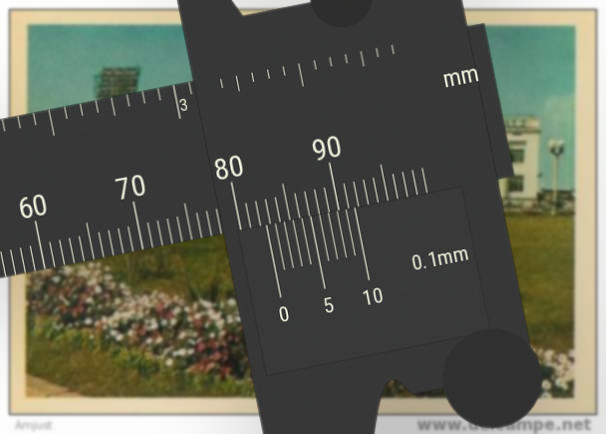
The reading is 82.6 mm
